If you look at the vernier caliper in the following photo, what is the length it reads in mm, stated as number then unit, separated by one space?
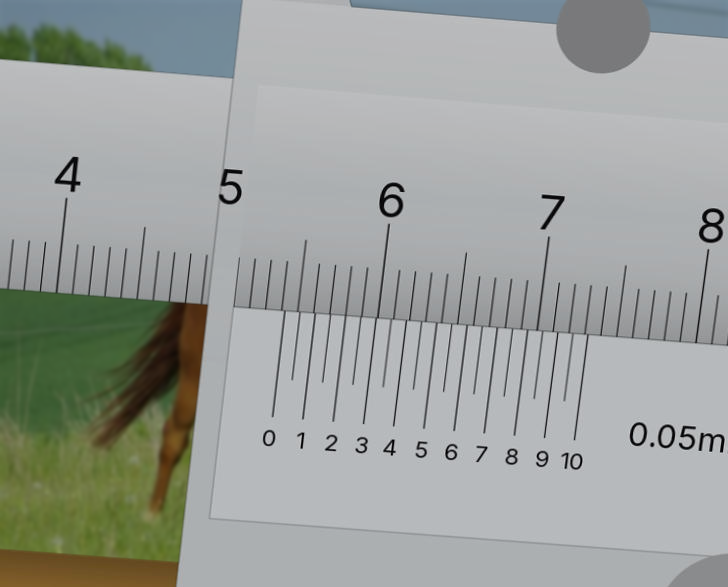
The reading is 54.2 mm
